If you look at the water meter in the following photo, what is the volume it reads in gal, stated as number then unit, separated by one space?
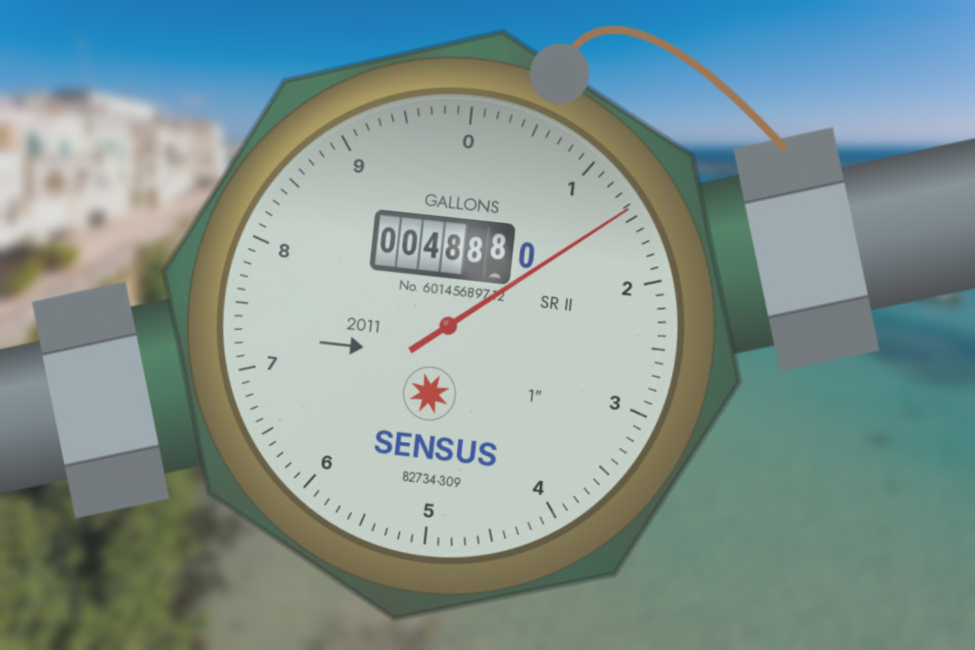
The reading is 48881.4 gal
